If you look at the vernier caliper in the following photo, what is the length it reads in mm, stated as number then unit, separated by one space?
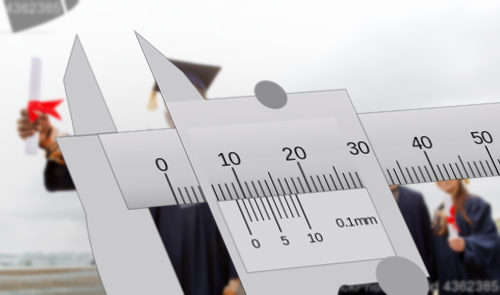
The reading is 8.6 mm
